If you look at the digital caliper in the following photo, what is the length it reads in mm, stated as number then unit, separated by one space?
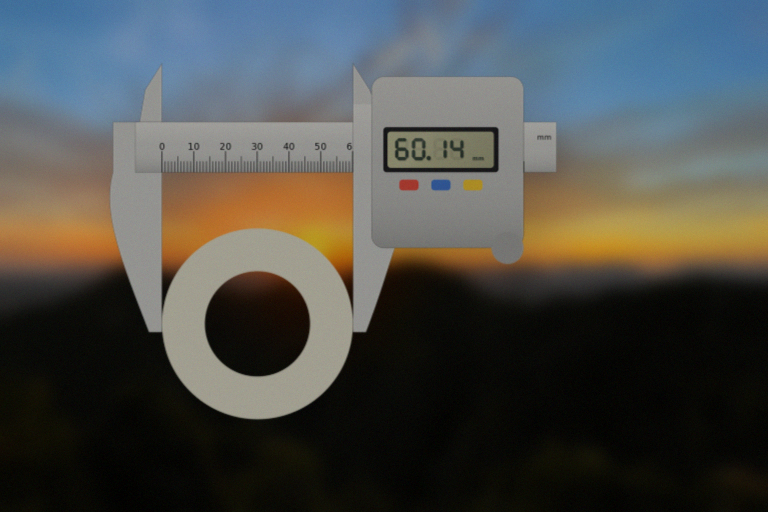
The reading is 60.14 mm
